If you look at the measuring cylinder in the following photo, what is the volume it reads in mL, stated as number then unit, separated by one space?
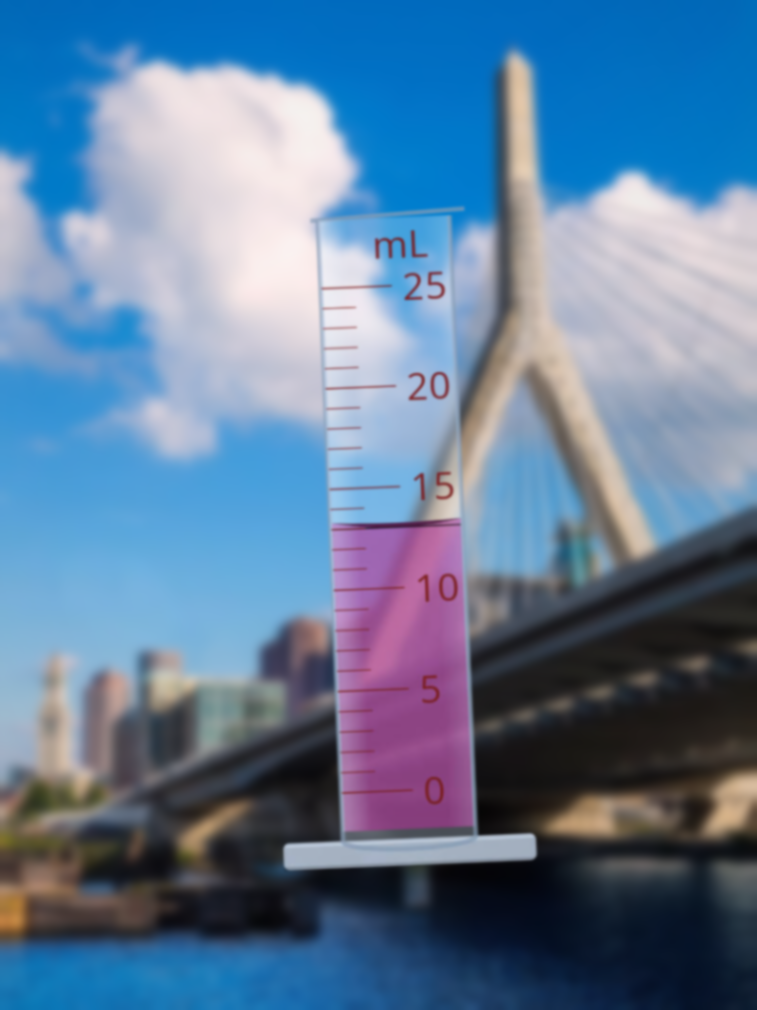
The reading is 13 mL
